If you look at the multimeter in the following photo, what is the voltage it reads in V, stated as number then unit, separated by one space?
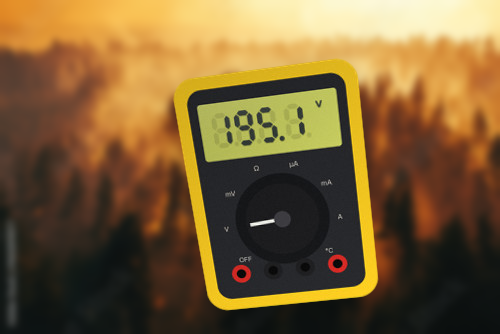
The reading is 195.1 V
